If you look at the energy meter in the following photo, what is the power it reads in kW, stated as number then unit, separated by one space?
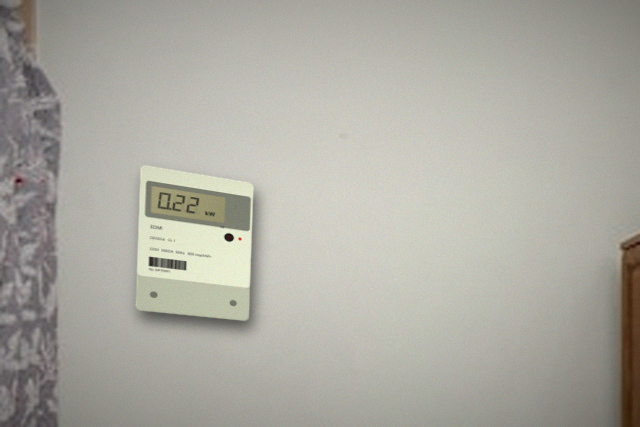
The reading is 0.22 kW
